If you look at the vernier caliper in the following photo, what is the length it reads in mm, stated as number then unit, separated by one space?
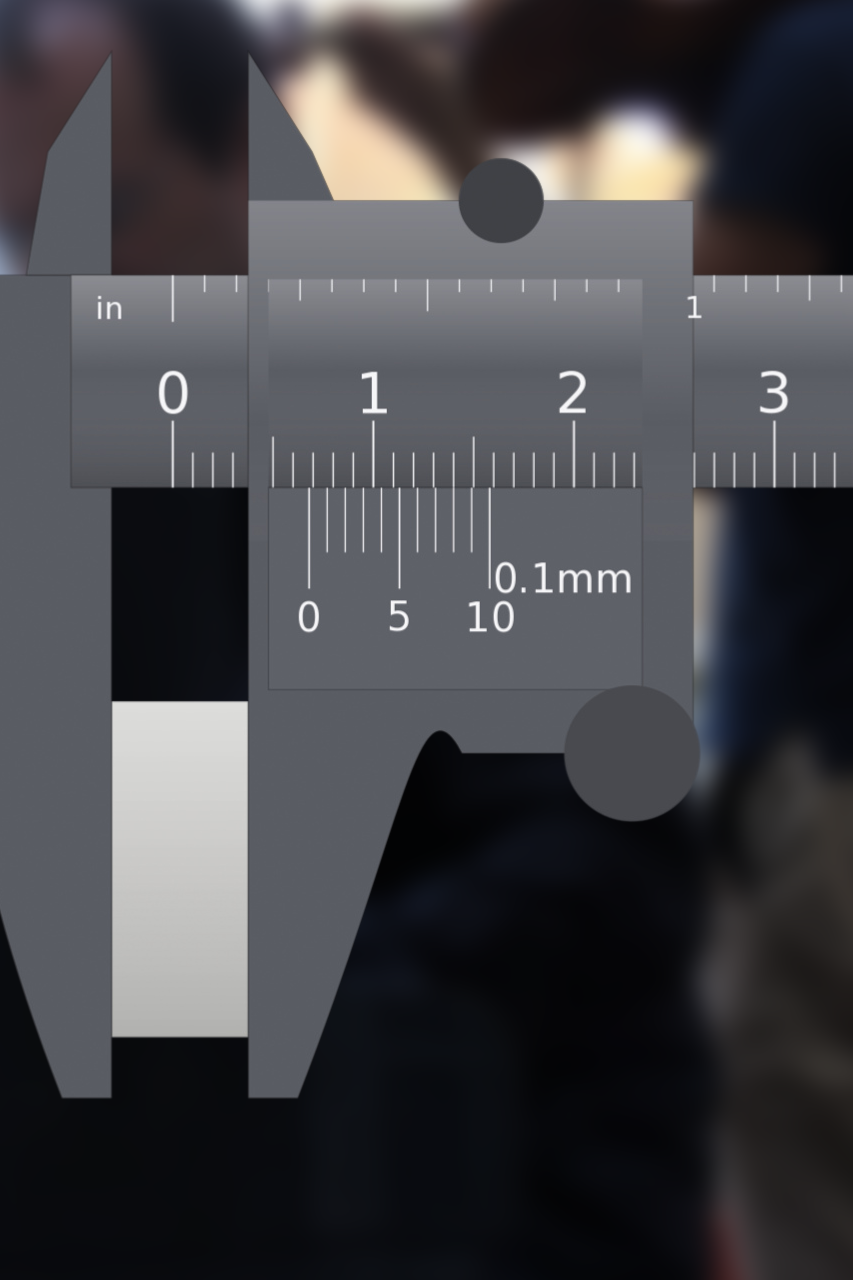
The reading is 6.8 mm
